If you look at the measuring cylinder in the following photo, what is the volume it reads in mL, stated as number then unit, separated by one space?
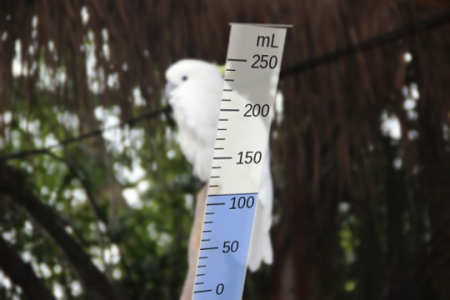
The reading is 110 mL
